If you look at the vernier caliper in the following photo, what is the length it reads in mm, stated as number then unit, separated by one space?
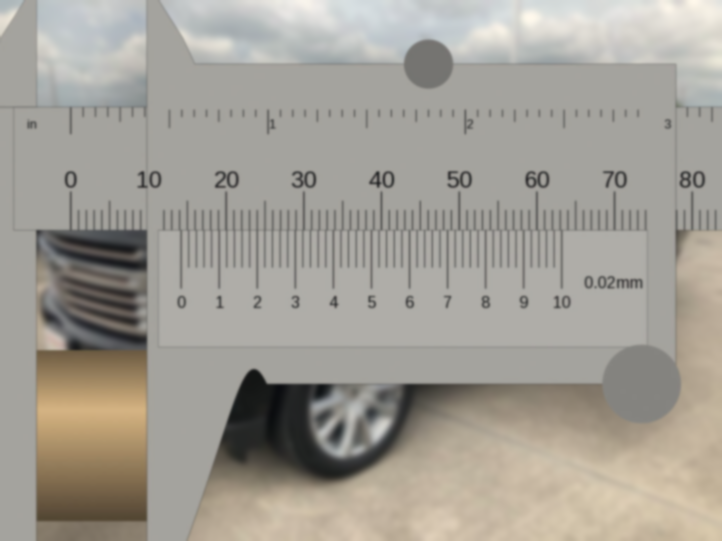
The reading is 14.2 mm
